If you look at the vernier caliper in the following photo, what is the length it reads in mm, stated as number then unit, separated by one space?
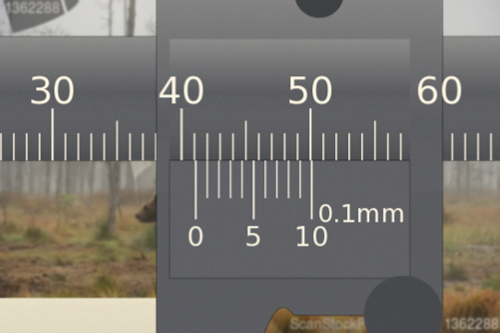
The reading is 41.1 mm
